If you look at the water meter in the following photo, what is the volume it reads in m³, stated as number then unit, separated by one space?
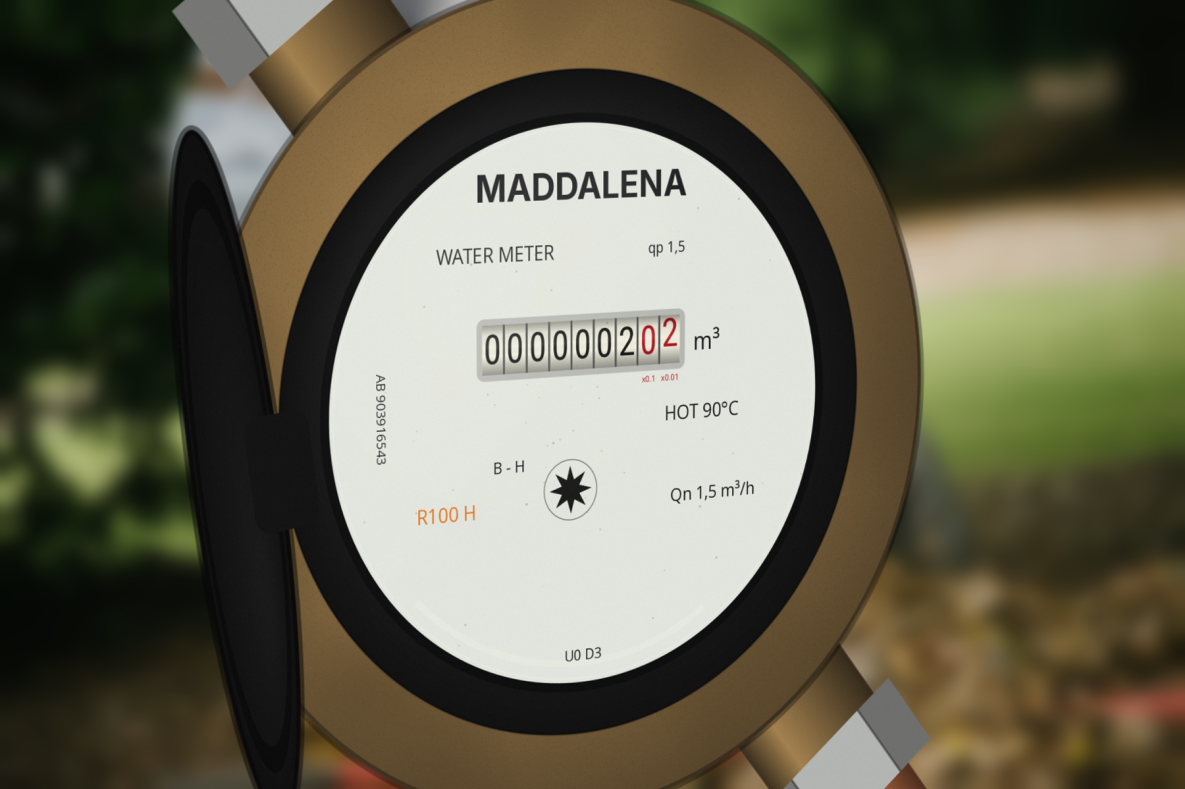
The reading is 2.02 m³
